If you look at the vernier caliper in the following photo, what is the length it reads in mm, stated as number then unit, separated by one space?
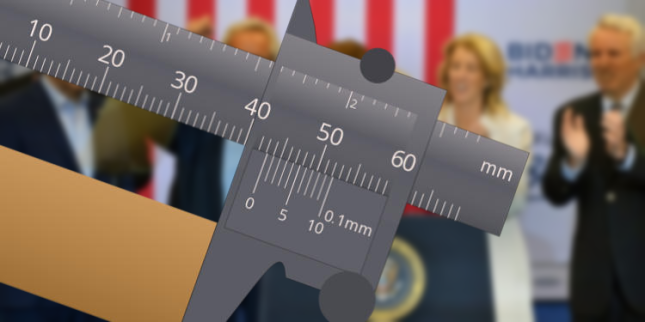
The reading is 43.2 mm
